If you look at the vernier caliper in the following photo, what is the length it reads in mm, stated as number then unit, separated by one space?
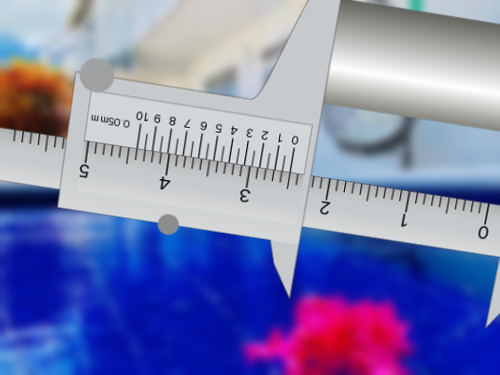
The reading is 25.0 mm
